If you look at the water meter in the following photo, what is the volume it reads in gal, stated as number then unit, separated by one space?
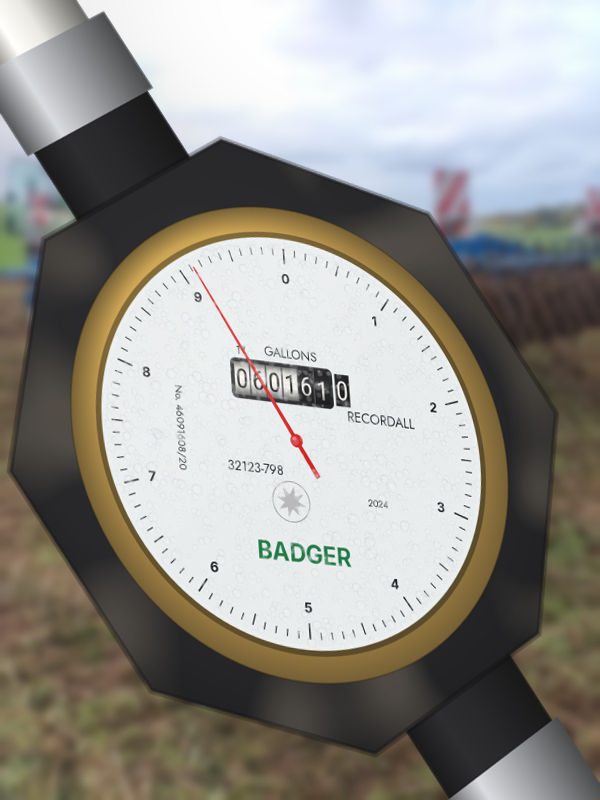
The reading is 601609.1 gal
